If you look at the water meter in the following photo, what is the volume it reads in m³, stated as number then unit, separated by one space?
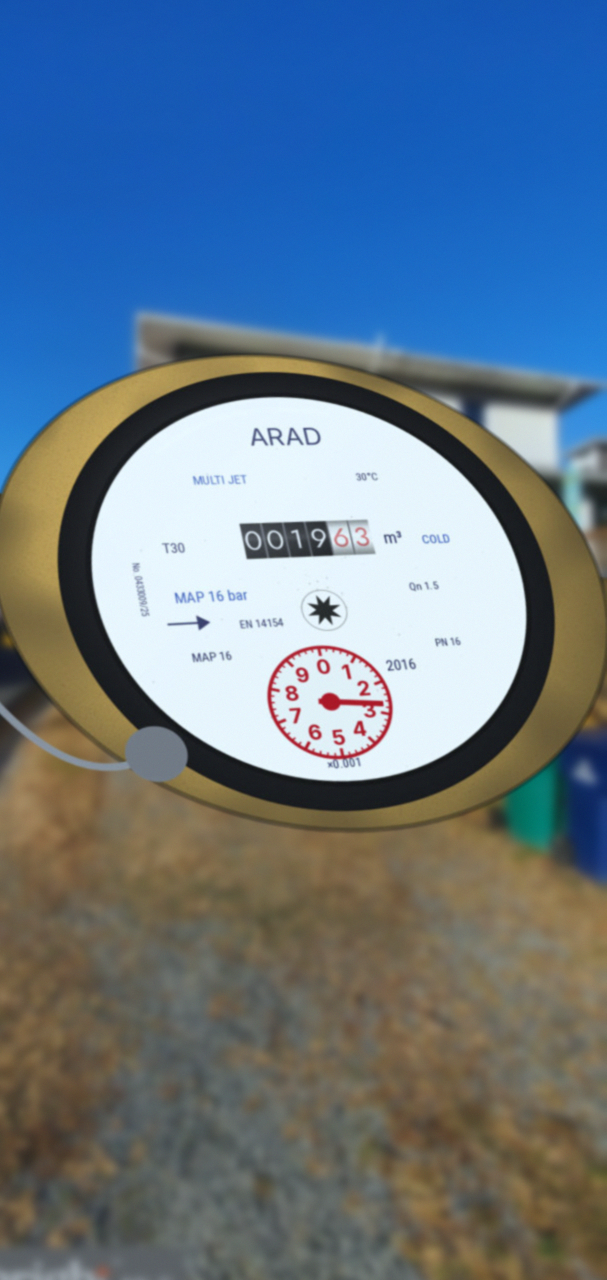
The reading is 19.632 m³
